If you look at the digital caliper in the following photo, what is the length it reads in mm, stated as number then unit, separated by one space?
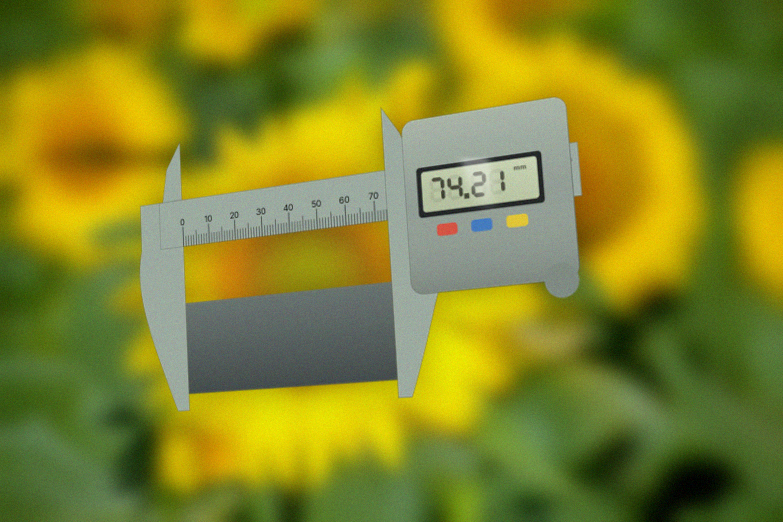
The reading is 74.21 mm
